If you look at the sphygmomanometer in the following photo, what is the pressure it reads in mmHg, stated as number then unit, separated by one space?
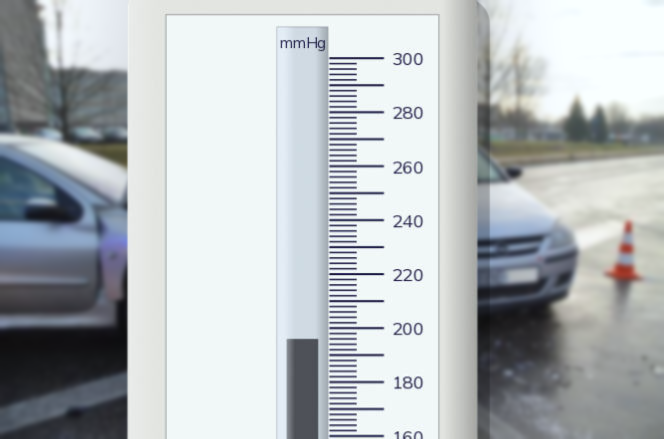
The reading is 196 mmHg
